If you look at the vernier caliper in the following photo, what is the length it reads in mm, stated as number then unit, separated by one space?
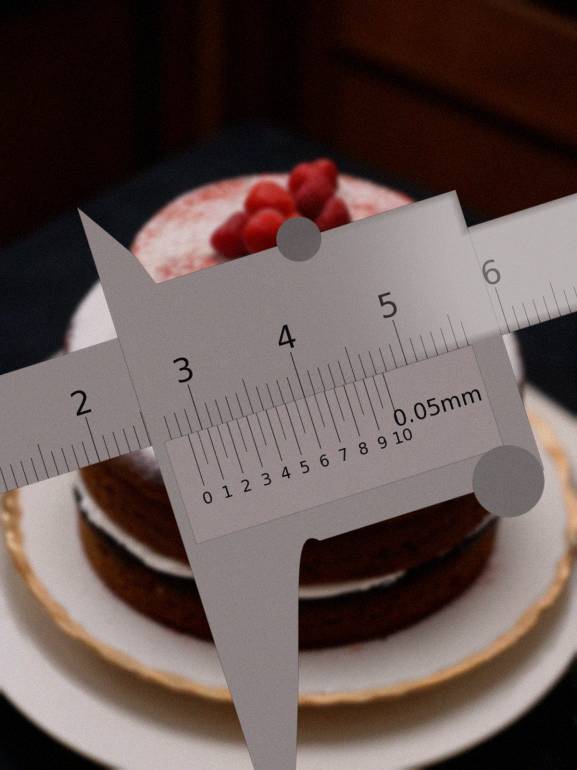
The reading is 28.6 mm
